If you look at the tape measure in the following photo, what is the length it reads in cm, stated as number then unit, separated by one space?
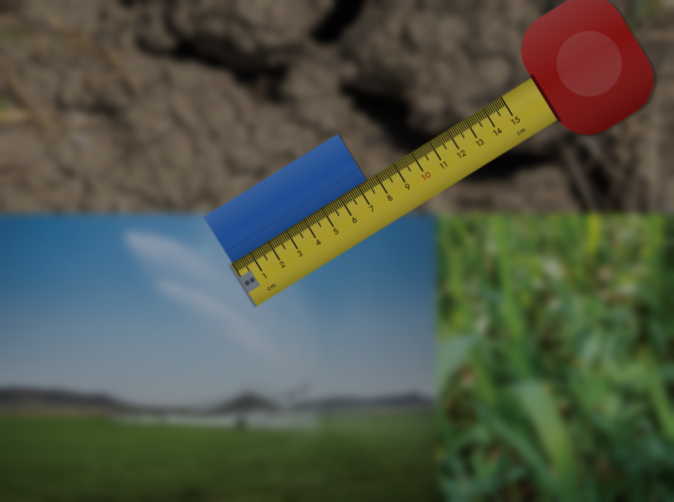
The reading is 7.5 cm
